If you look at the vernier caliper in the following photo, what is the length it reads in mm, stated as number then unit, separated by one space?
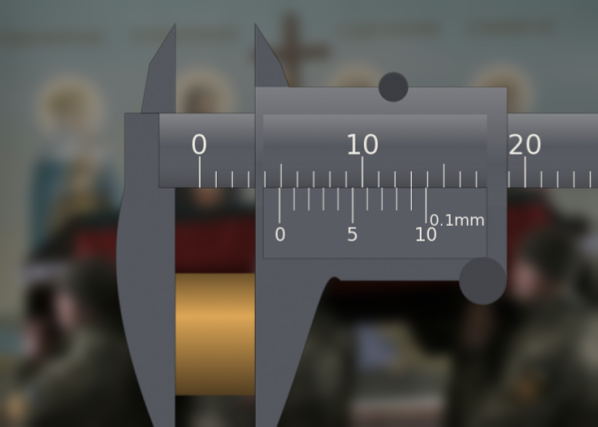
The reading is 4.9 mm
